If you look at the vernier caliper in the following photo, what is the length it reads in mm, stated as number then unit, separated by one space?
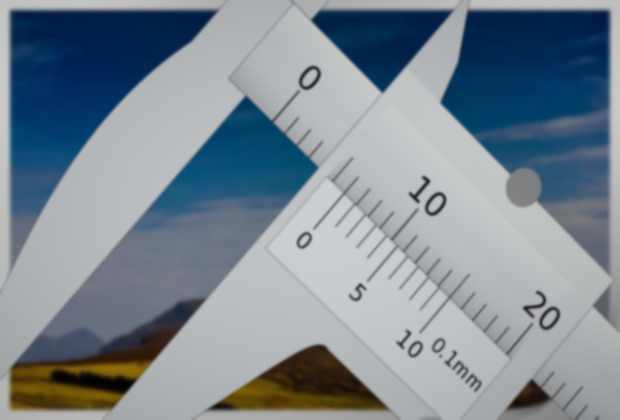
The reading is 6.0 mm
